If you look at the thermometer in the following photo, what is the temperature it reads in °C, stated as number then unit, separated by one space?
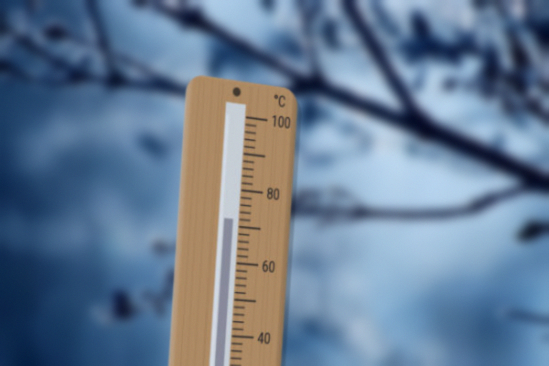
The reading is 72 °C
